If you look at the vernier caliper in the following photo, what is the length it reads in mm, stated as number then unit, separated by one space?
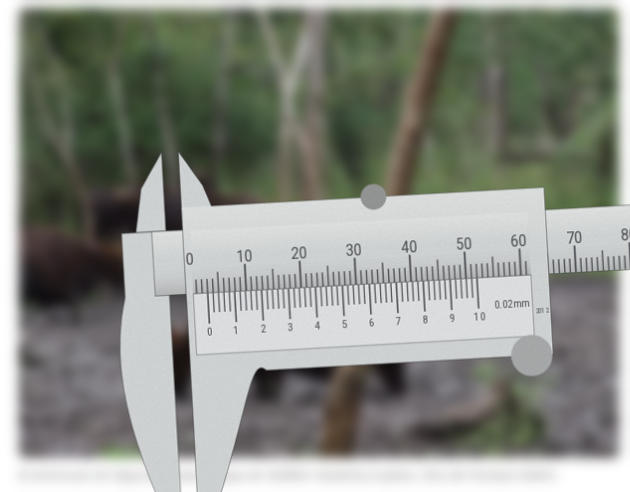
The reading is 3.0 mm
